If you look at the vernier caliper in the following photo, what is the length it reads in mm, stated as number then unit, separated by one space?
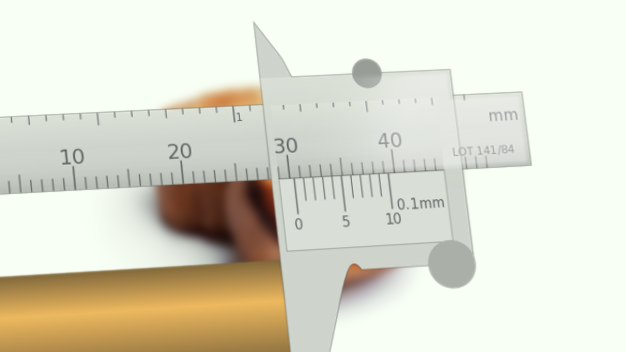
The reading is 30.4 mm
